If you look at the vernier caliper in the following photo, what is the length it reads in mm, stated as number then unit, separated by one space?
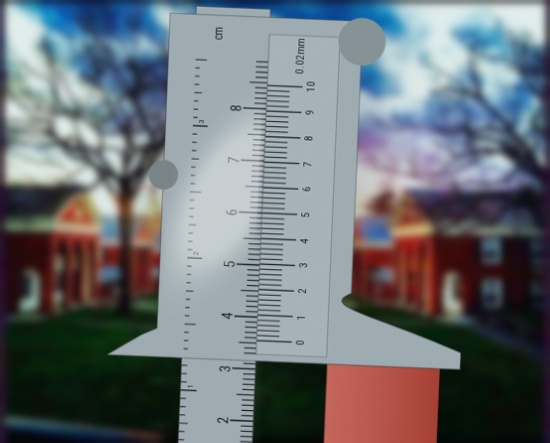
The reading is 35.5 mm
